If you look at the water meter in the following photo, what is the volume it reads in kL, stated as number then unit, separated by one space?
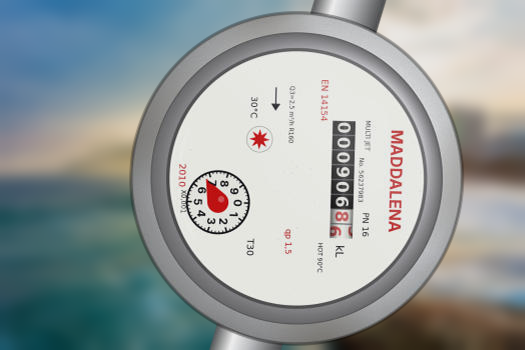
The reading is 906.856 kL
